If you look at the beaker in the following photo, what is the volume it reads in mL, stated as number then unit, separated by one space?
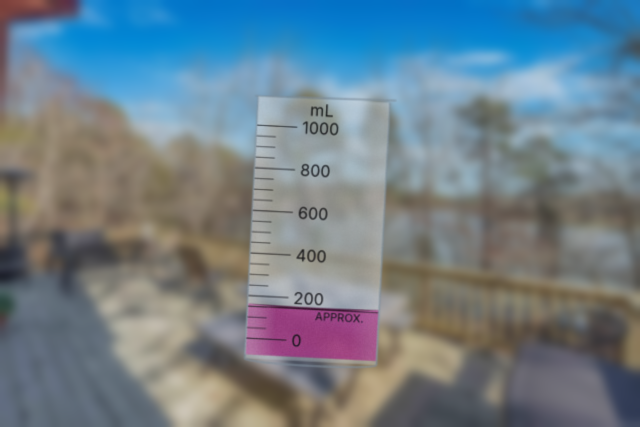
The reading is 150 mL
